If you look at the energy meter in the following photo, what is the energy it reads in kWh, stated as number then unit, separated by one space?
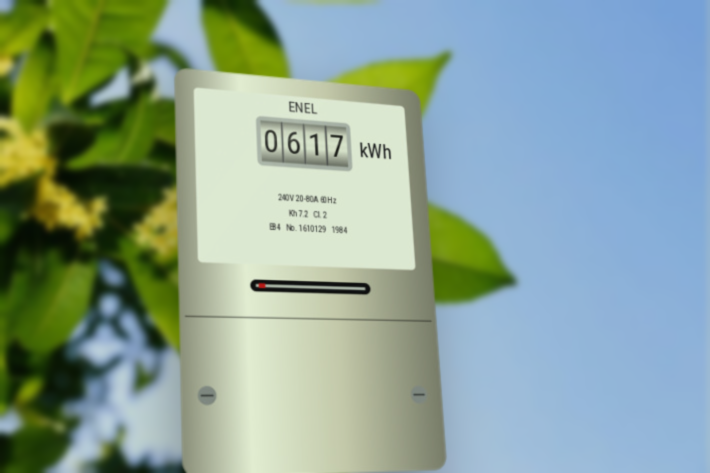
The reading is 617 kWh
